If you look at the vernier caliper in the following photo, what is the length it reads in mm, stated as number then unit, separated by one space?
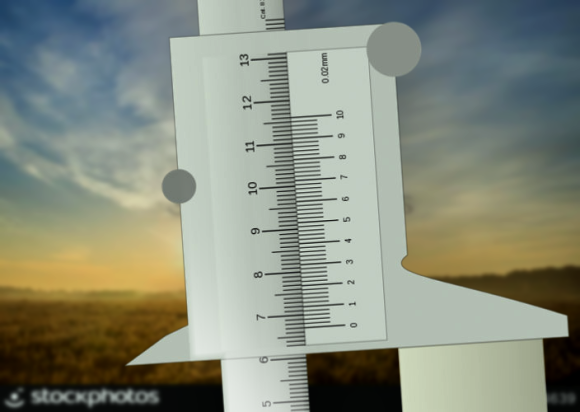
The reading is 67.0 mm
